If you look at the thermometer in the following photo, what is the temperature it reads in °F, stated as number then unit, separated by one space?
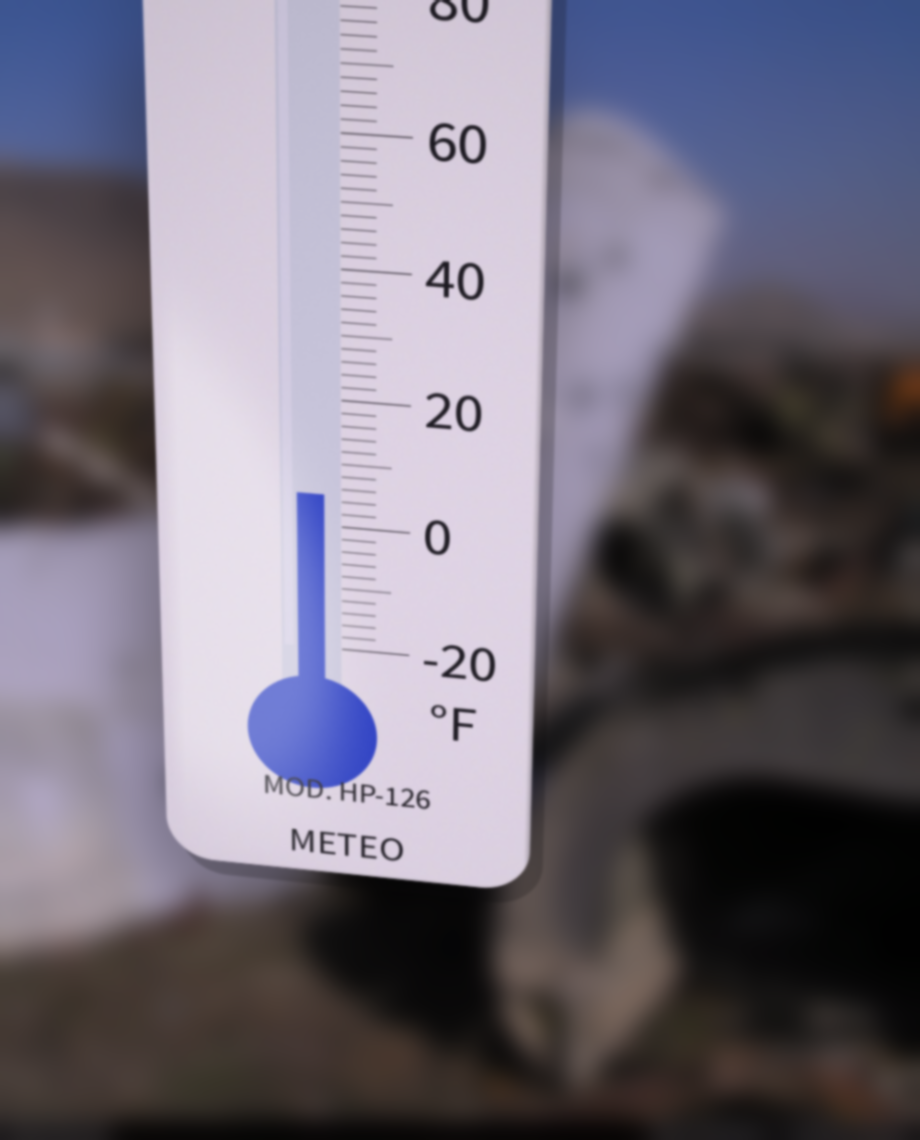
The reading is 5 °F
